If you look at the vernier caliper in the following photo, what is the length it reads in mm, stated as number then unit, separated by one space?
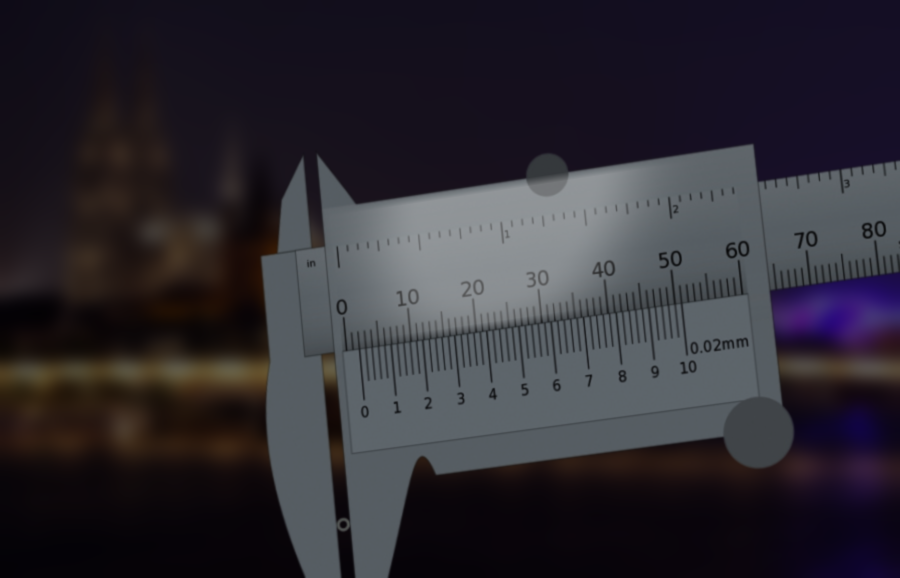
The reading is 2.0 mm
